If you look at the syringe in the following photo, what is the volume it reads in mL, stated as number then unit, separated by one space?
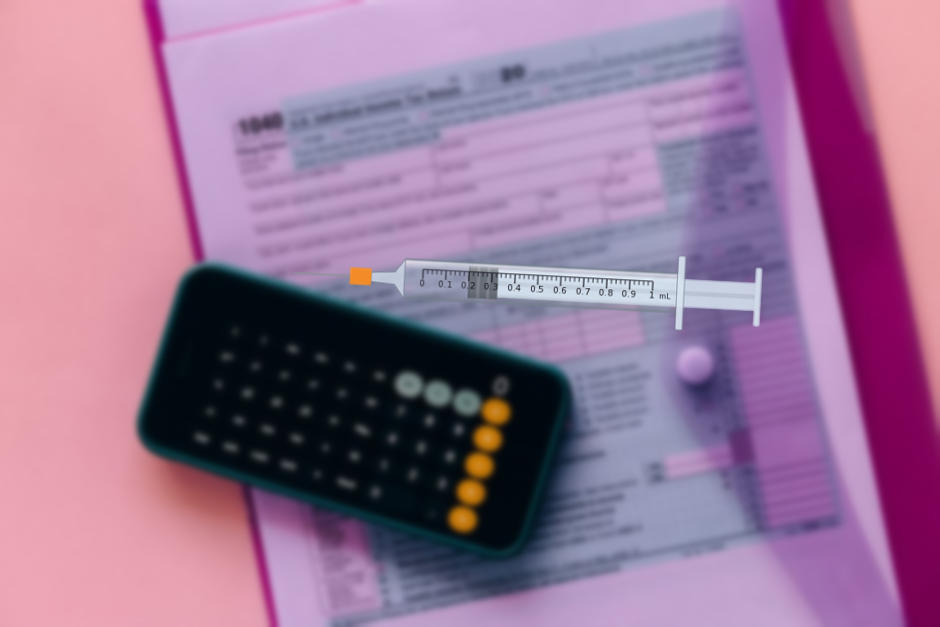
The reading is 0.2 mL
